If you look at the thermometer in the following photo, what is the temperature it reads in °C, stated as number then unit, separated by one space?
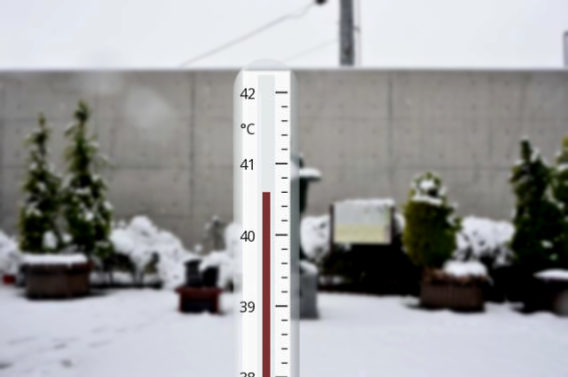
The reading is 40.6 °C
